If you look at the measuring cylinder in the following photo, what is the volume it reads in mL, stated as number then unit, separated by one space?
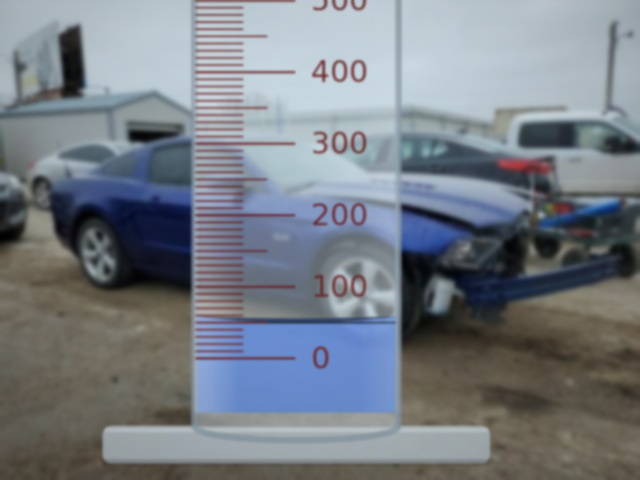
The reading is 50 mL
